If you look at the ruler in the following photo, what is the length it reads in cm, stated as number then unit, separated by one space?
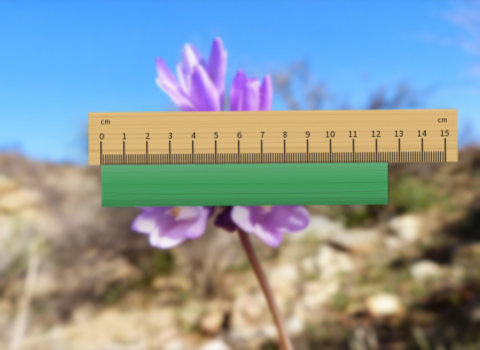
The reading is 12.5 cm
